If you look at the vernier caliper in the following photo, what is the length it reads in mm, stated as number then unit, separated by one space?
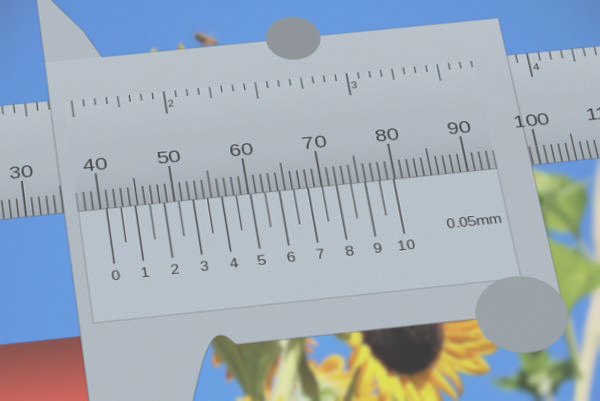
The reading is 40.8 mm
